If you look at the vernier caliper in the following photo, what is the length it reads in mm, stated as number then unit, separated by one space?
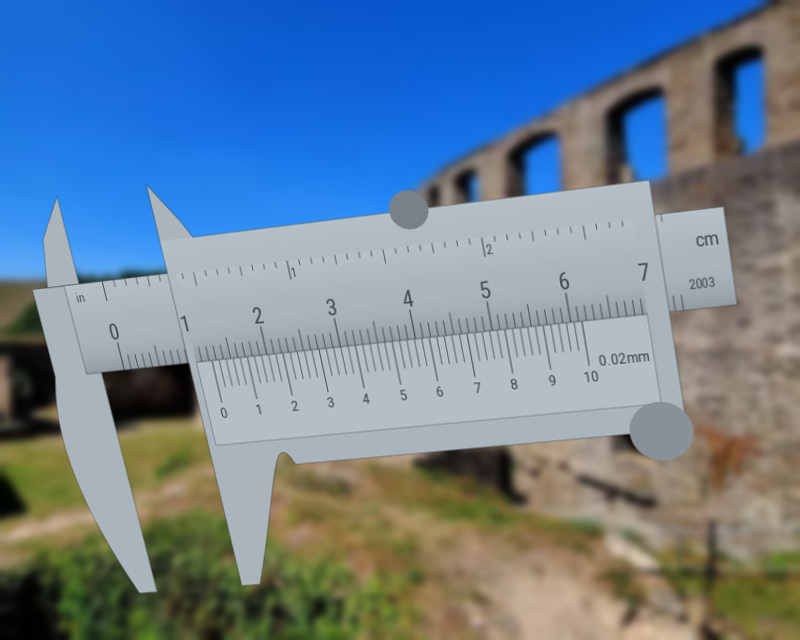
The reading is 12.4 mm
